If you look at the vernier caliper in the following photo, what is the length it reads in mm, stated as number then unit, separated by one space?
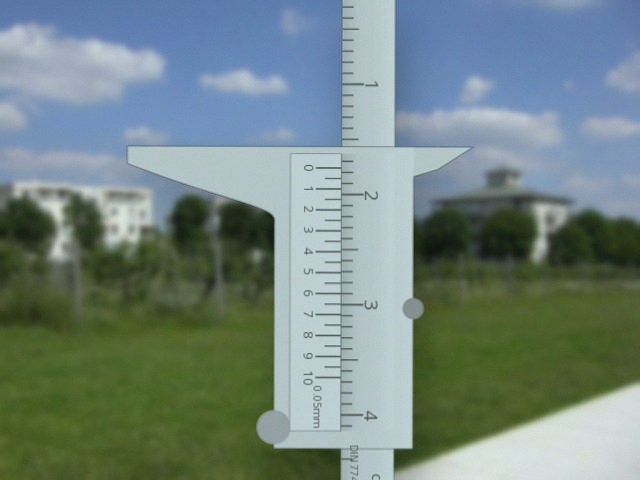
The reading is 17.6 mm
